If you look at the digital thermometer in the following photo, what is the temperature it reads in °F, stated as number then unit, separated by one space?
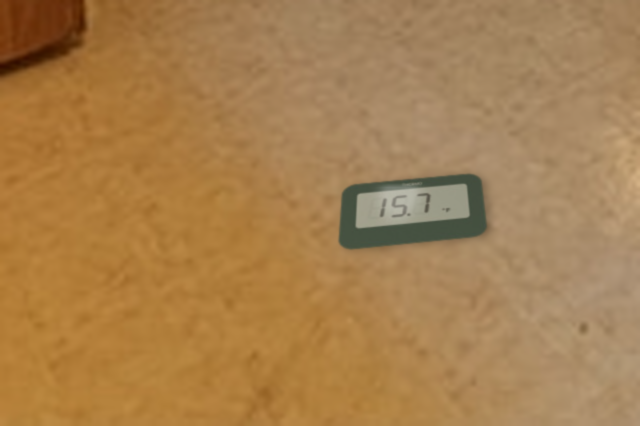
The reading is 15.7 °F
